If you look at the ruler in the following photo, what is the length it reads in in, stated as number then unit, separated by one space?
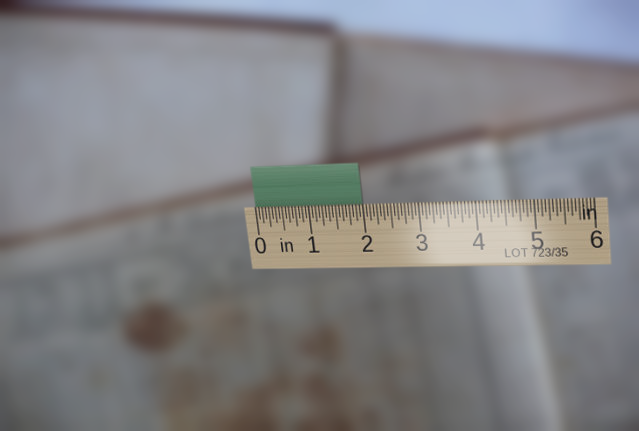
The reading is 2 in
